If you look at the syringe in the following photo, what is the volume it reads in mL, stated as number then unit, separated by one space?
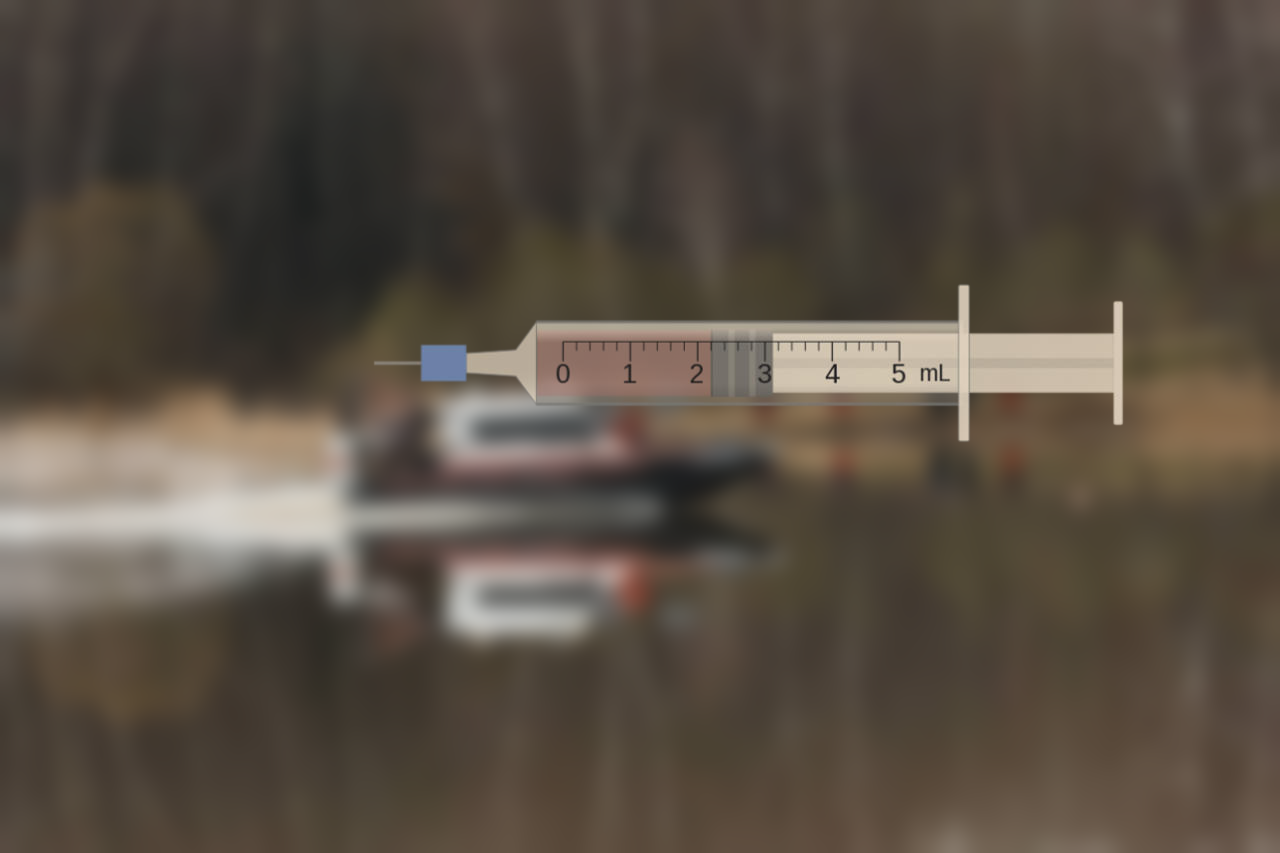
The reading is 2.2 mL
